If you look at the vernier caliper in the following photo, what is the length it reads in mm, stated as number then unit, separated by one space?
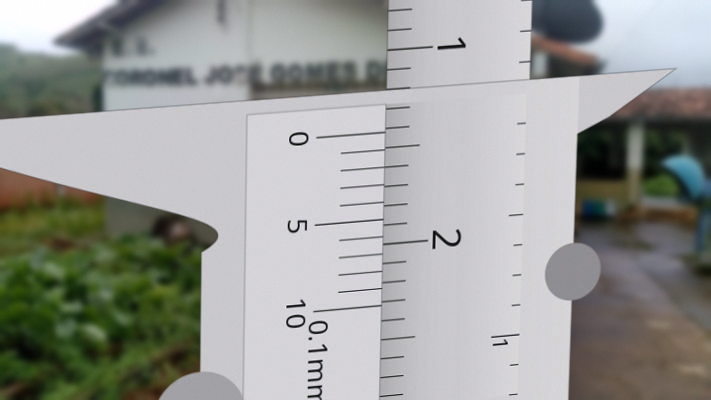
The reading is 14.2 mm
